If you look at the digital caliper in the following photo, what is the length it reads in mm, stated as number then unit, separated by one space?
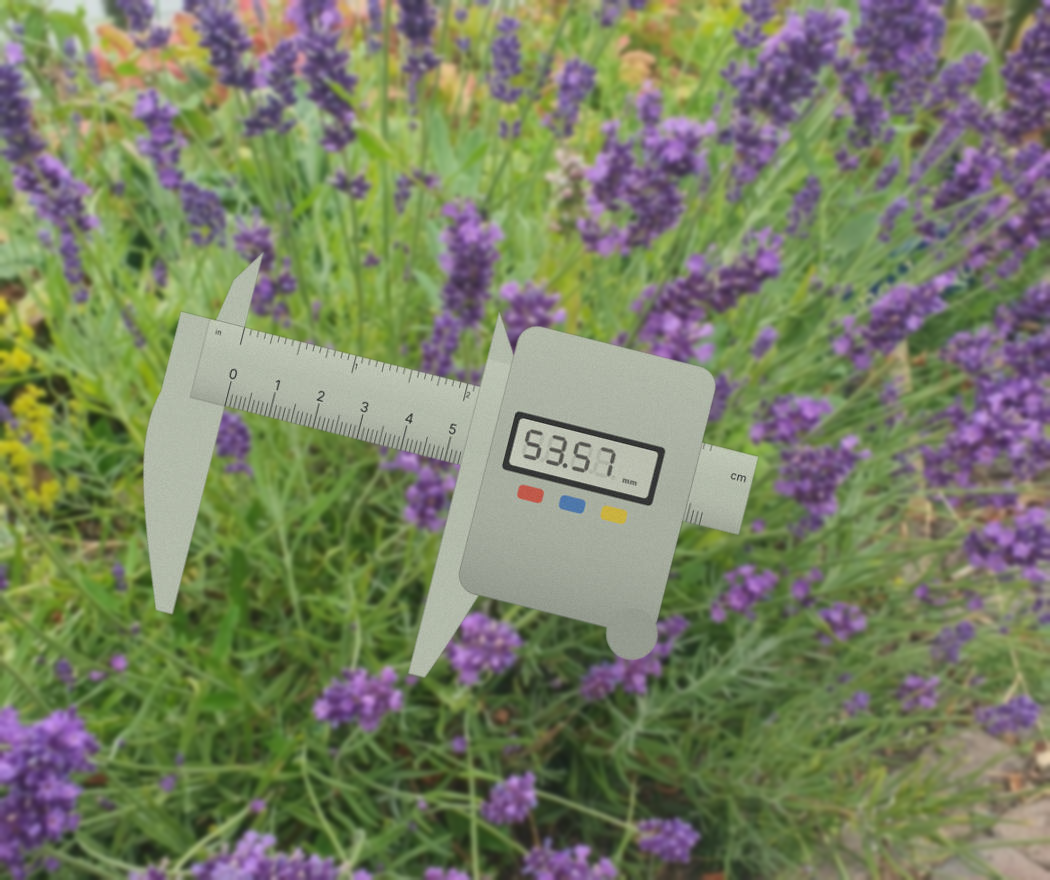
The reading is 53.57 mm
